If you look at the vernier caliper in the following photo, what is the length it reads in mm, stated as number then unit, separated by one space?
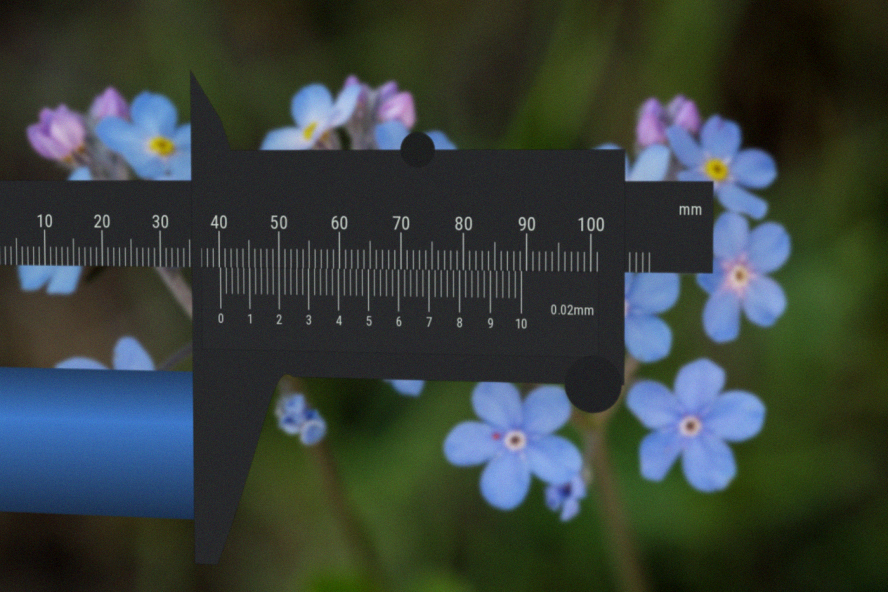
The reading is 40.2 mm
